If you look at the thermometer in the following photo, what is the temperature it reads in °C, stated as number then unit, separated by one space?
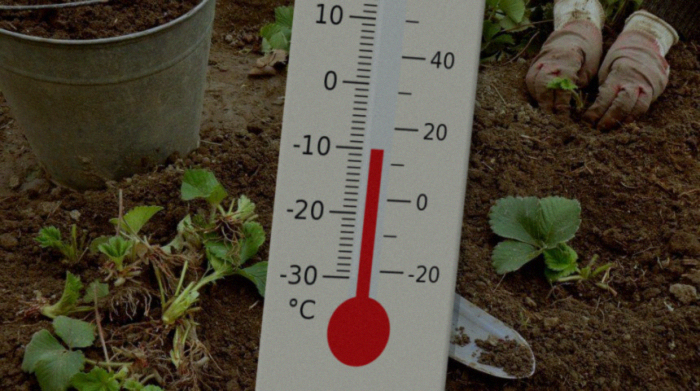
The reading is -10 °C
